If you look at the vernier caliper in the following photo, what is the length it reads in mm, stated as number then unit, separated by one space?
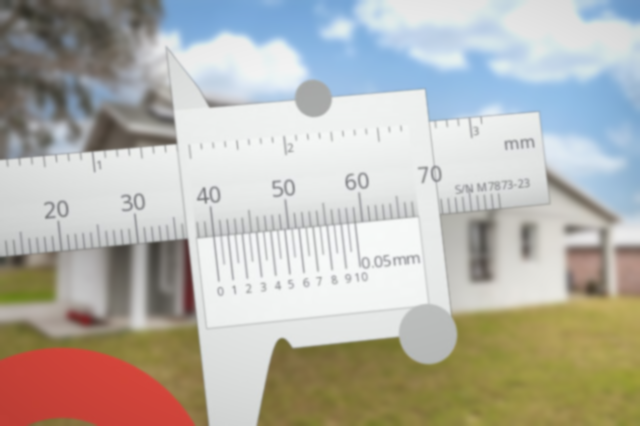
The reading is 40.0 mm
